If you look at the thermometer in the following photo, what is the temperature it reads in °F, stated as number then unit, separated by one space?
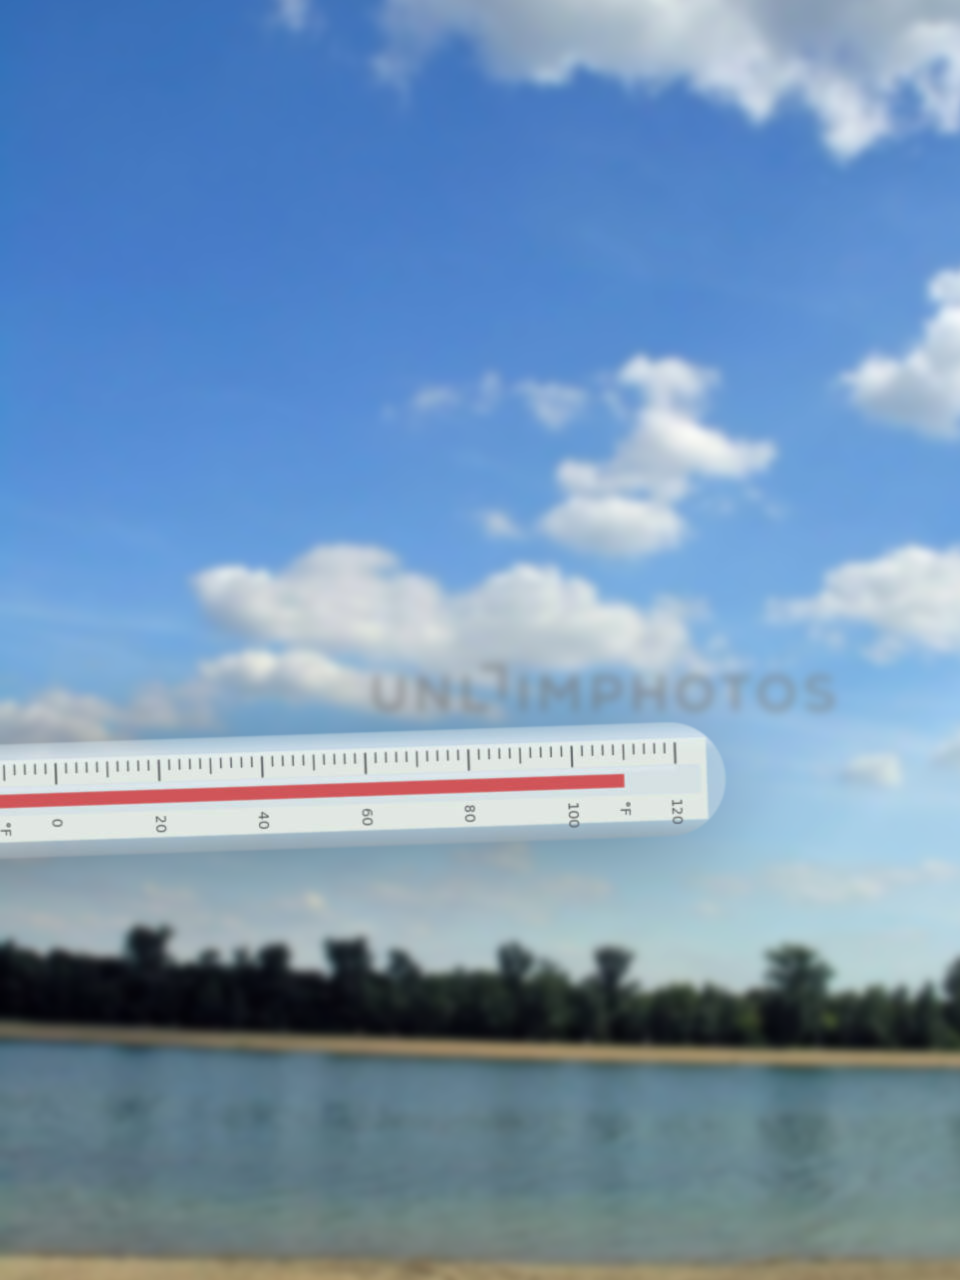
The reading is 110 °F
